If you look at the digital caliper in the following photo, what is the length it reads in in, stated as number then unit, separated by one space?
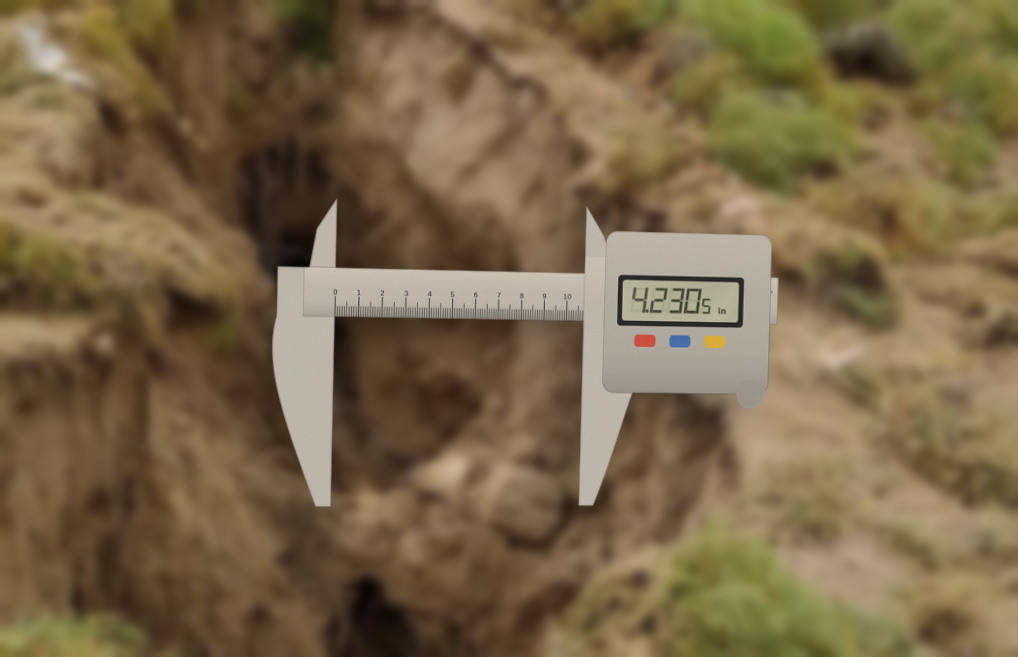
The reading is 4.2305 in
